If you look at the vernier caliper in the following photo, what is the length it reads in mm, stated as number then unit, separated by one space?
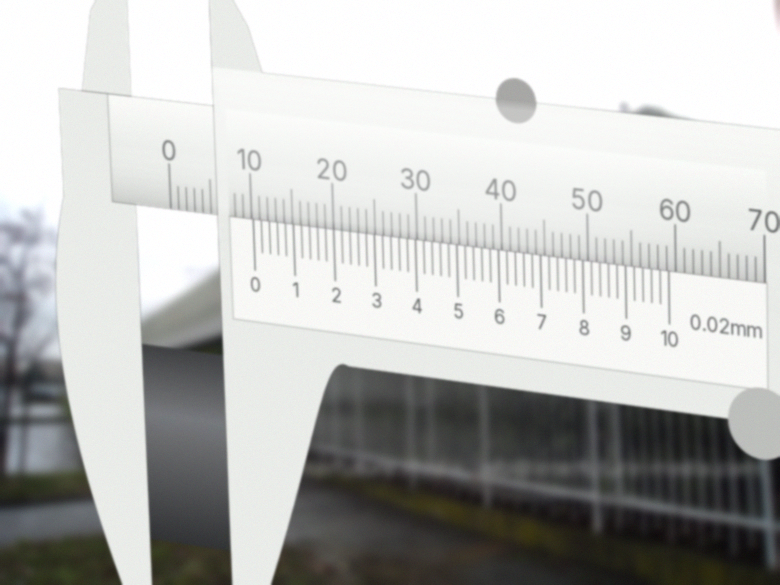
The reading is 10.2 mm
